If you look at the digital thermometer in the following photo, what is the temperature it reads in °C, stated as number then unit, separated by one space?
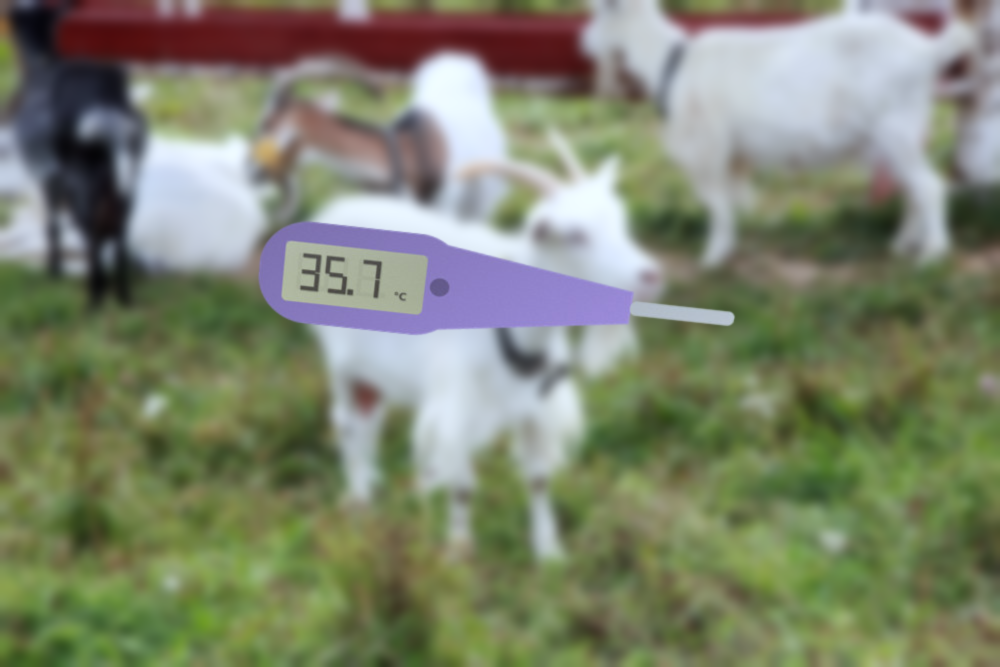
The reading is 35.7 °C
